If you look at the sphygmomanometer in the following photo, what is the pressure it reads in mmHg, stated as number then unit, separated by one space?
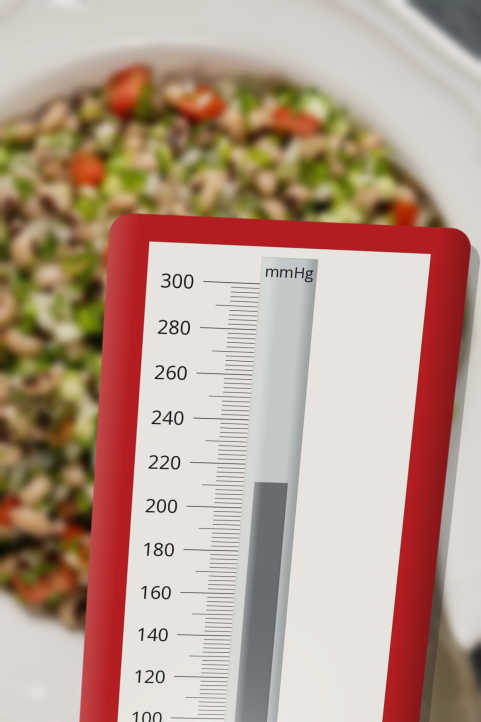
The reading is 212 mmHg
